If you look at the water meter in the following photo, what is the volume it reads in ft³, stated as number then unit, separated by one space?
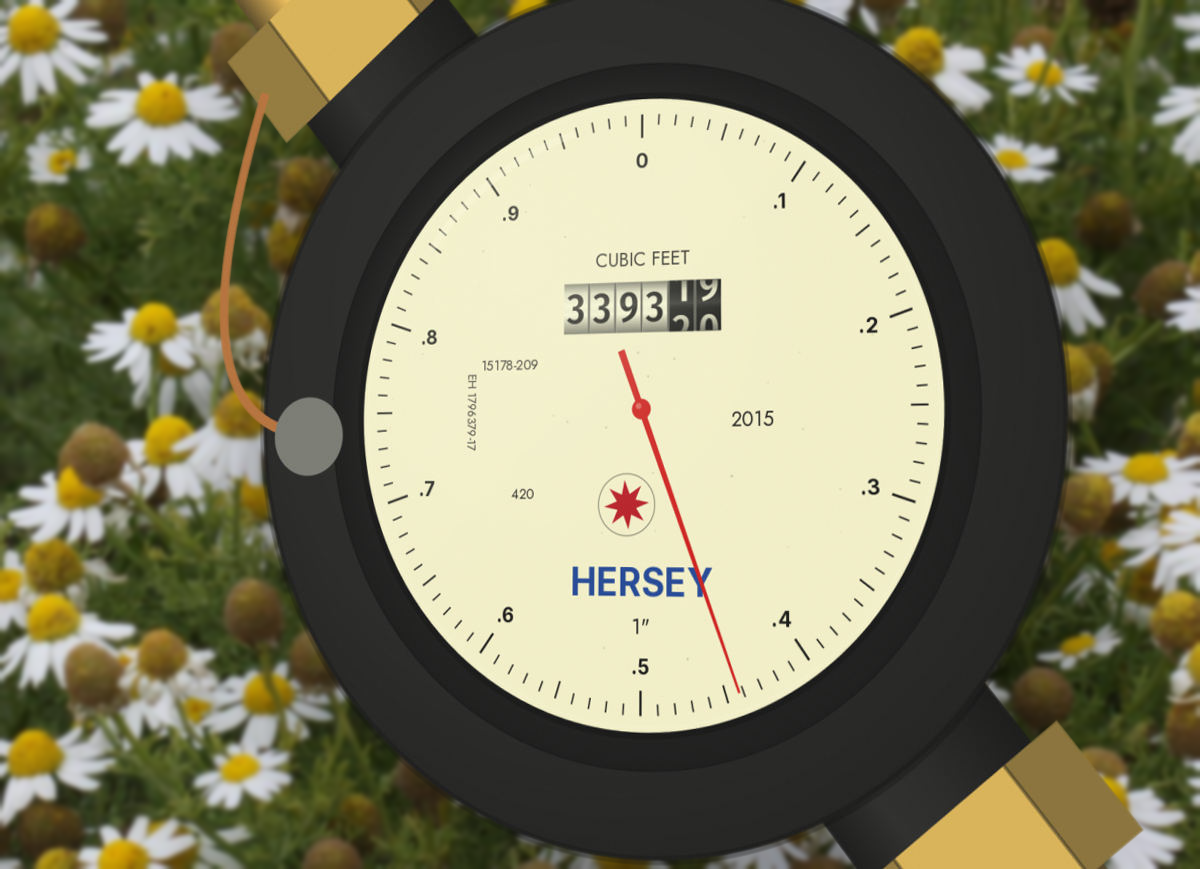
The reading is 339319.44 ft³
